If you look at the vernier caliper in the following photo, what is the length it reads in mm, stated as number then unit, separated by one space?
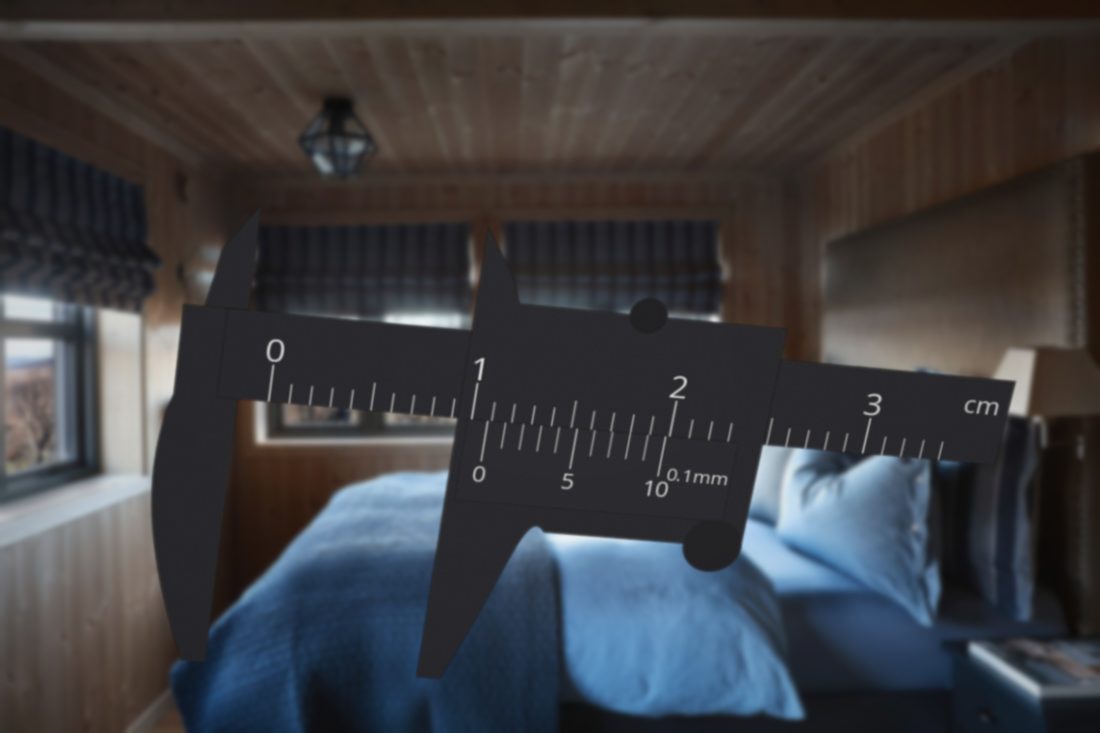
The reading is 10.8 mm
